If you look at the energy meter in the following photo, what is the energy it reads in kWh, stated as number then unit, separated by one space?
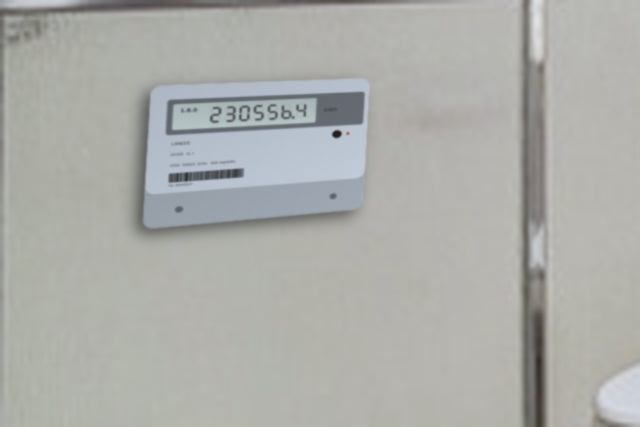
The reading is 230556.4 kWh
